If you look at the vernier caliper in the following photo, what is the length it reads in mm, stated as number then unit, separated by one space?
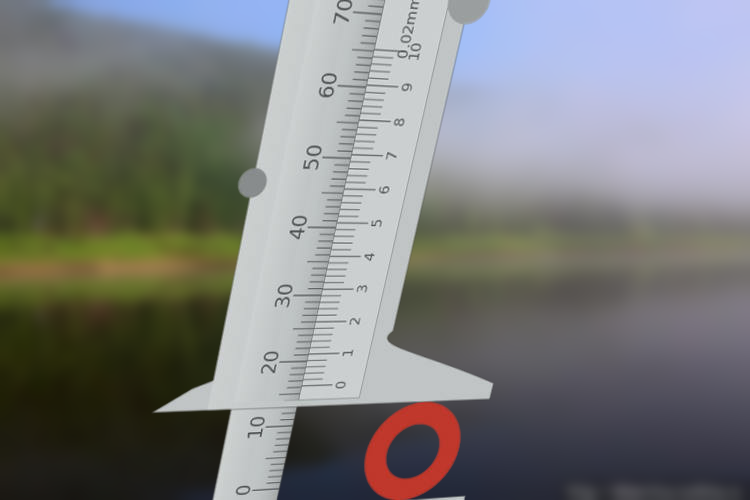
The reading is 16.2 mm
